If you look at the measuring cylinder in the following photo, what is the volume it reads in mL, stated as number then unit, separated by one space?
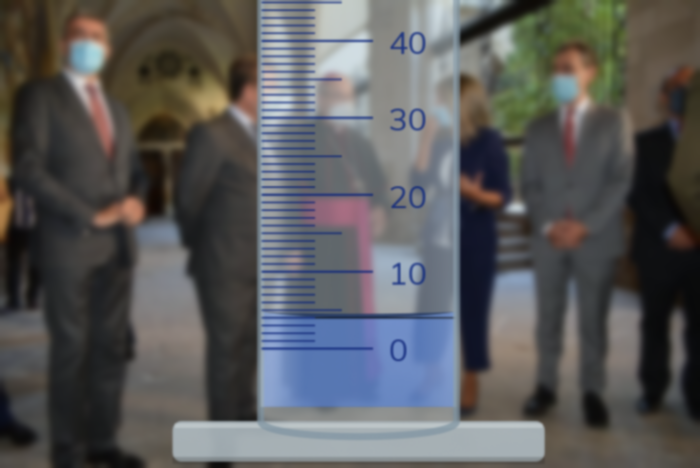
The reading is 4 mL
